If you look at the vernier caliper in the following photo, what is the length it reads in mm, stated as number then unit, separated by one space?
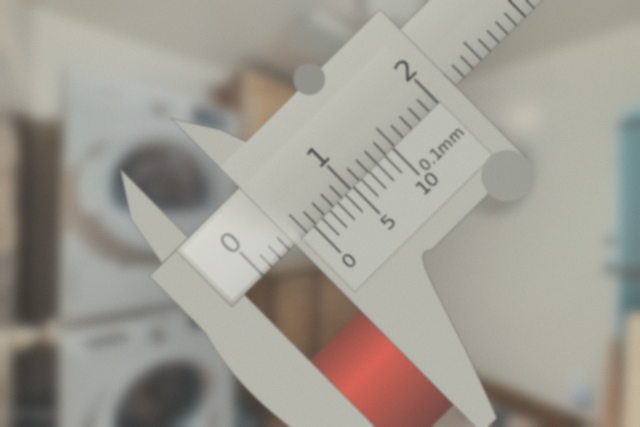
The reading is 5.8 mm
